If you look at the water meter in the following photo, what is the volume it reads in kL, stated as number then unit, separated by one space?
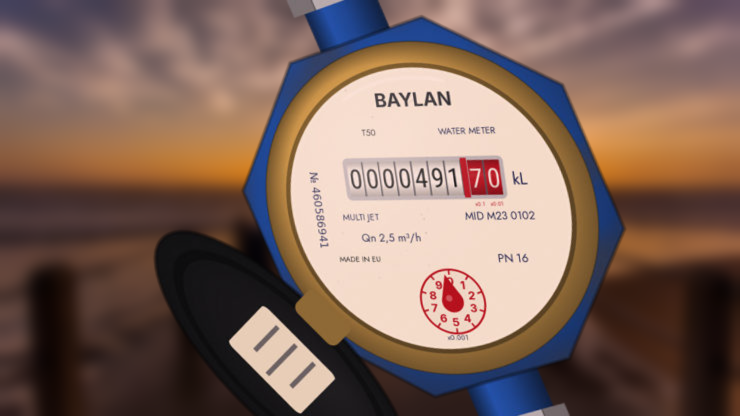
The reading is 491.699 kL
